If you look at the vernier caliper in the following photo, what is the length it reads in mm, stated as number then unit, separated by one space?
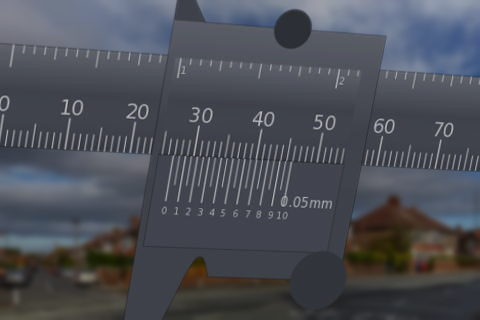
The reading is 26.8 mm
